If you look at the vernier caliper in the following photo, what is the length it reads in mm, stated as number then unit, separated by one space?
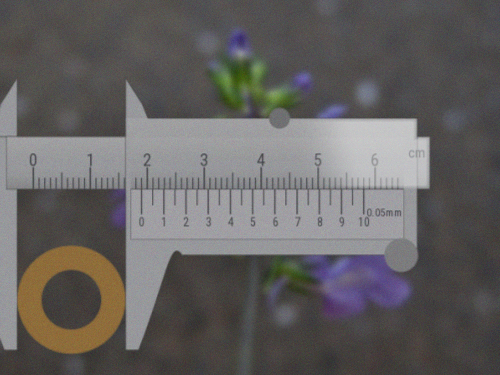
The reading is 19.0 mm
